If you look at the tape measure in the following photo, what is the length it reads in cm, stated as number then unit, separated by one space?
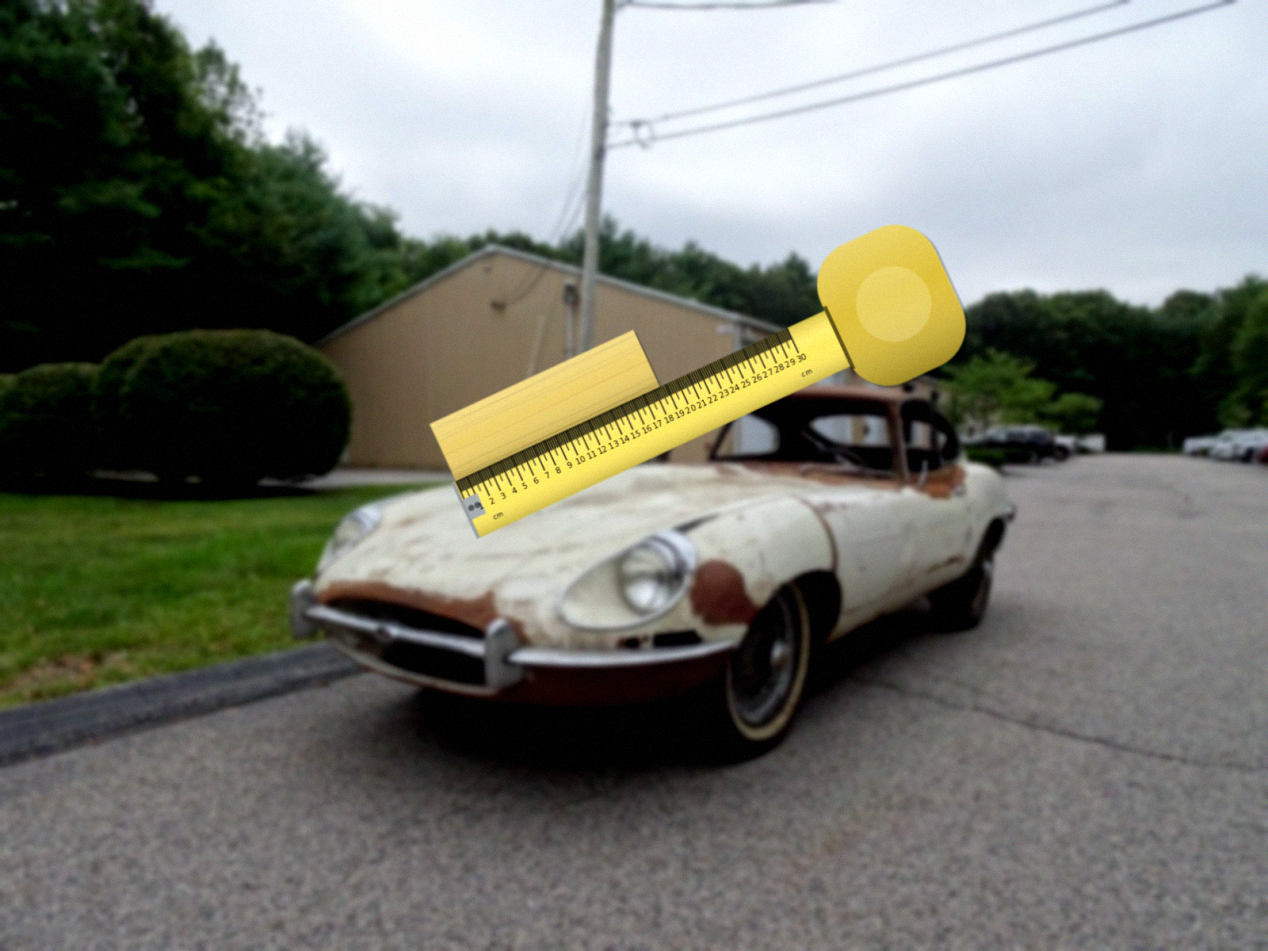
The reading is 18.5 cm
